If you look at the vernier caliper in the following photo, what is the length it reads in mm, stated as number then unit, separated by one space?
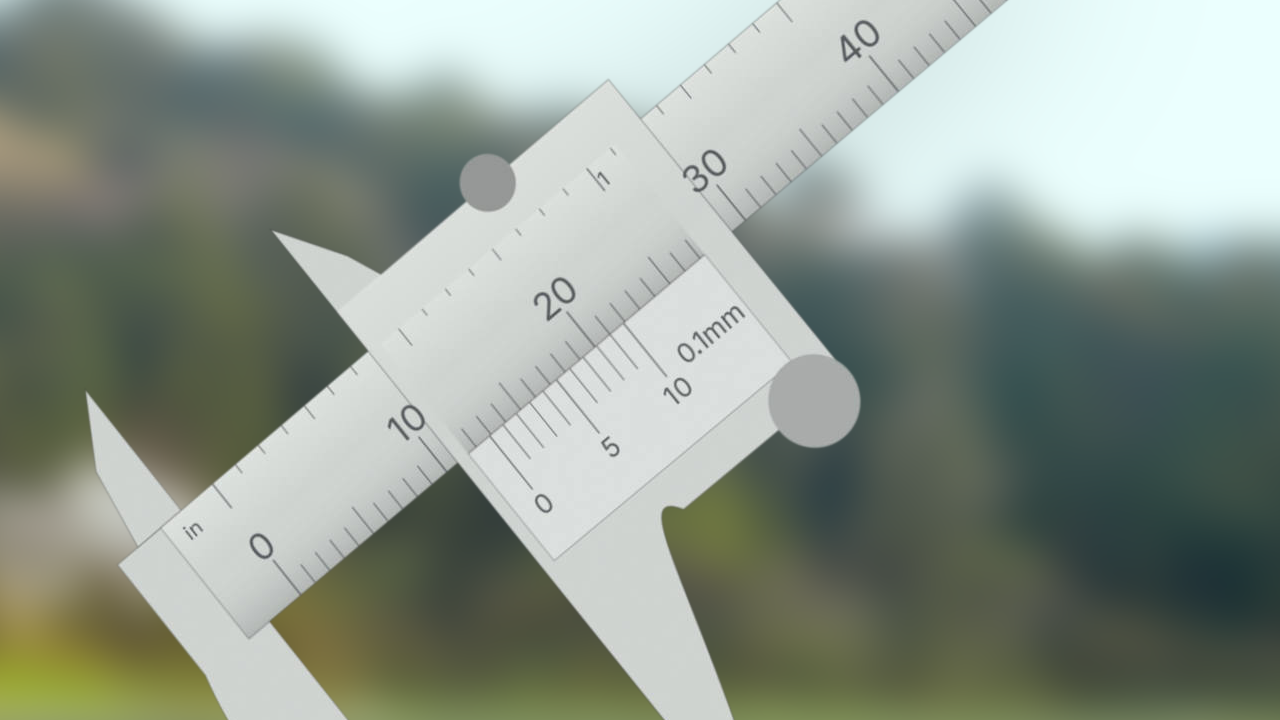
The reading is 12.9 mm
